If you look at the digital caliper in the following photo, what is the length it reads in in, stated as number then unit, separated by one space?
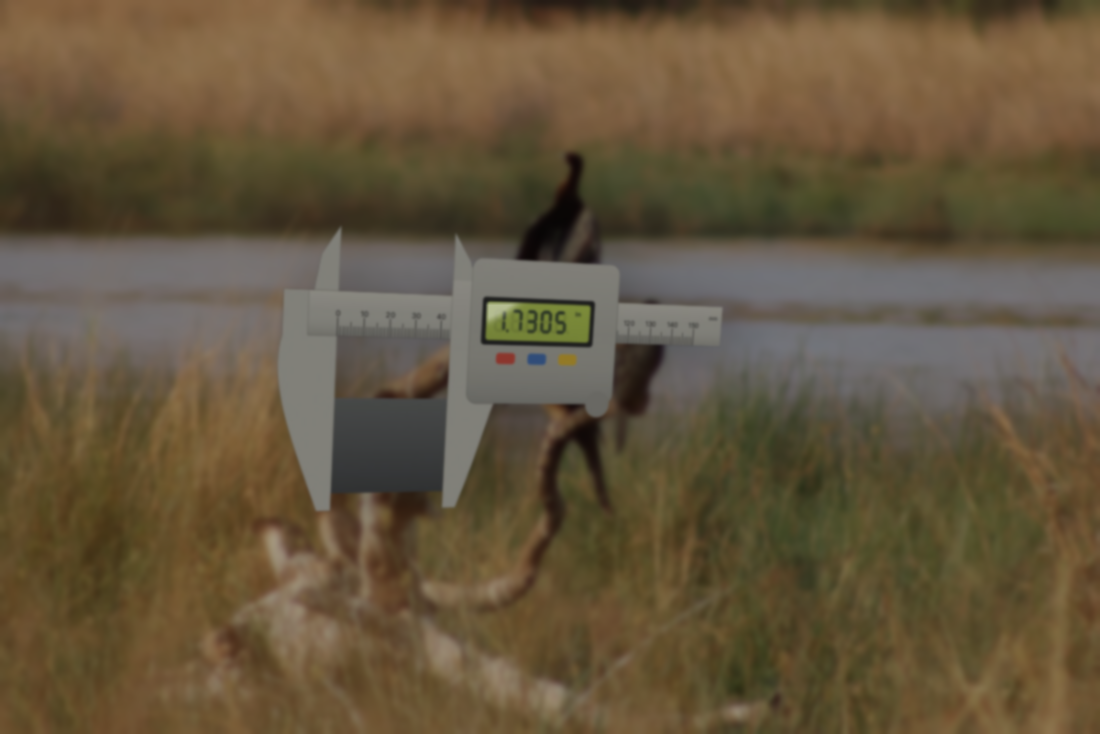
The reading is 1.7305 in
